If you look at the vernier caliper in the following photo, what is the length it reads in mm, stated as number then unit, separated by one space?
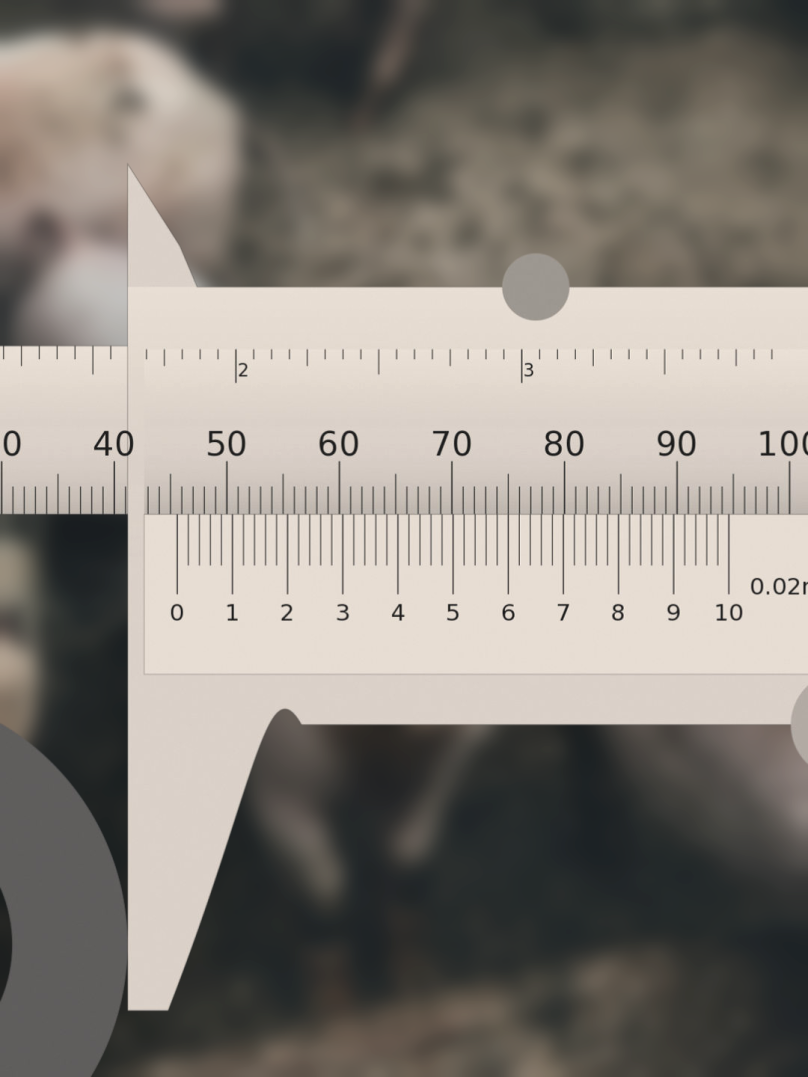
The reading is 45.6 mm
